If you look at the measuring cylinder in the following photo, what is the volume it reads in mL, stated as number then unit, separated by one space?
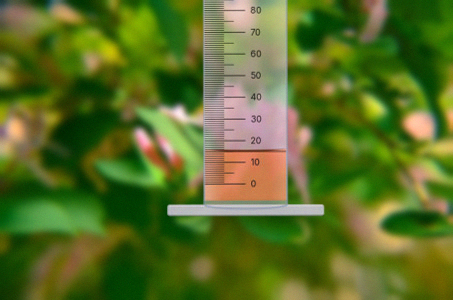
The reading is 15 mL
